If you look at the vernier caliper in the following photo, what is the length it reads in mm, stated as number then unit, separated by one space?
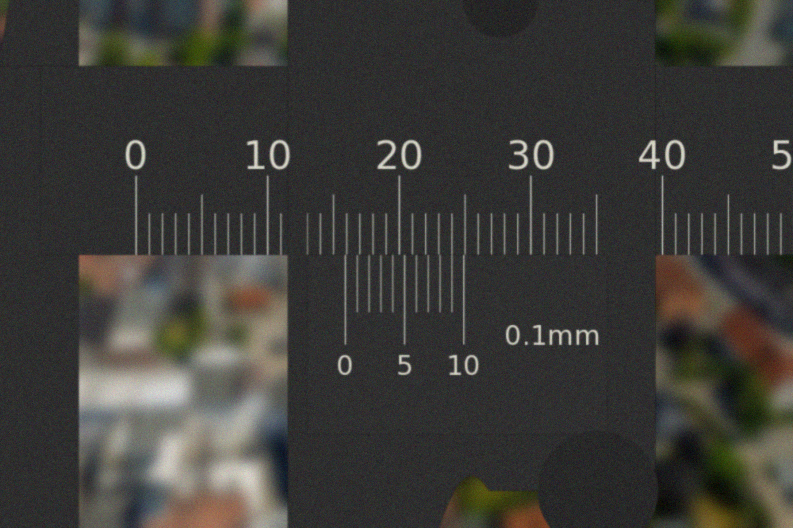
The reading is 15.9 mm
